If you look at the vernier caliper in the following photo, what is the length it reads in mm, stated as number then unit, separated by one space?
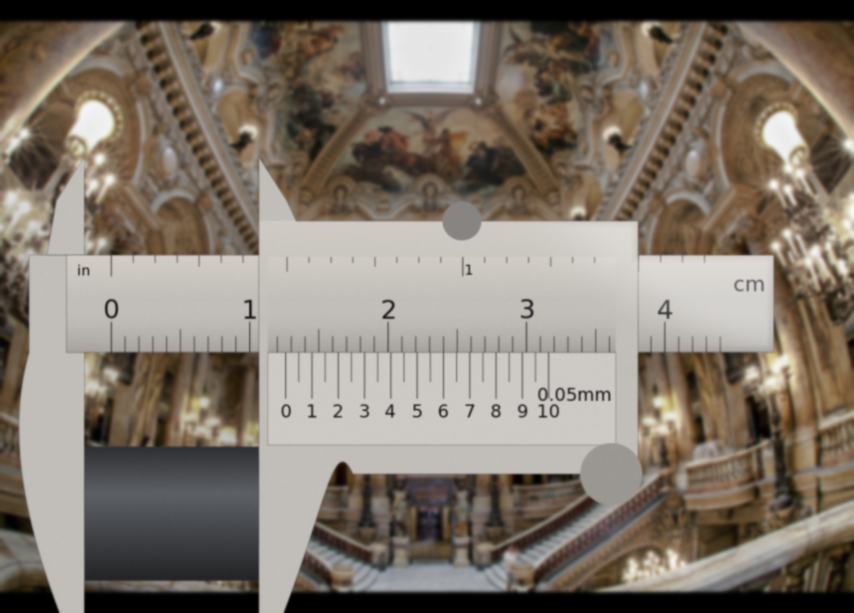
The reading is 12.6 mm
